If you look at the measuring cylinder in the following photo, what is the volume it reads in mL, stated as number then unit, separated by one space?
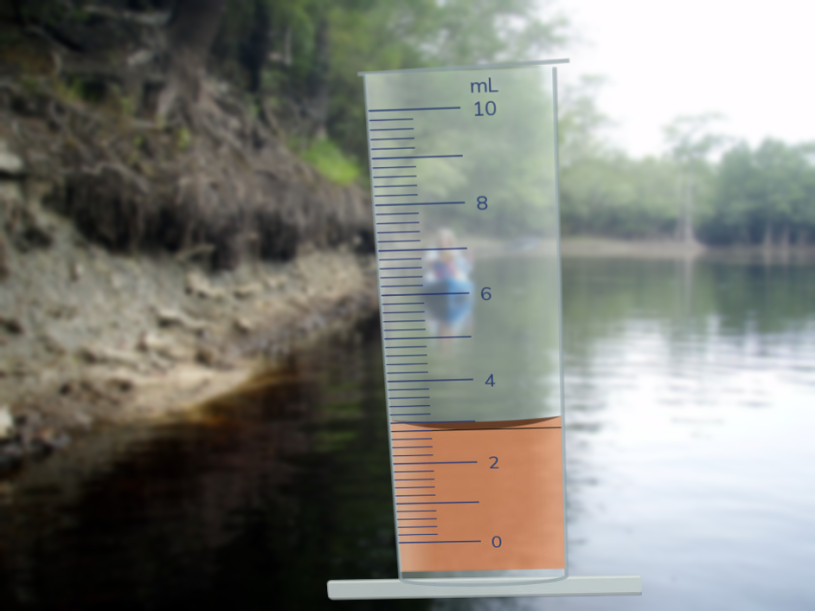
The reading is 2.8 mL
